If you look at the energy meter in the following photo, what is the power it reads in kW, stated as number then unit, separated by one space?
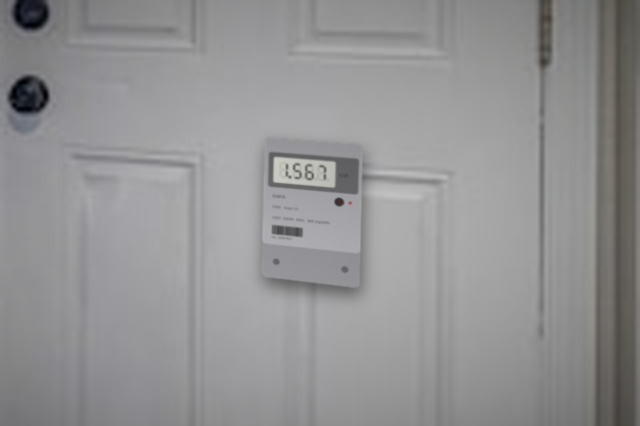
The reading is 1.567 kW
